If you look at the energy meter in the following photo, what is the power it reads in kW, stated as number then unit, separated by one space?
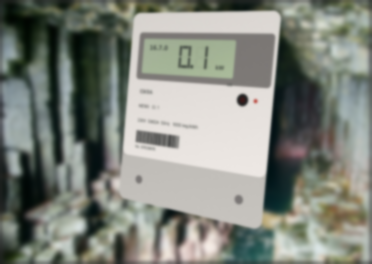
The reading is 0.1 kW
